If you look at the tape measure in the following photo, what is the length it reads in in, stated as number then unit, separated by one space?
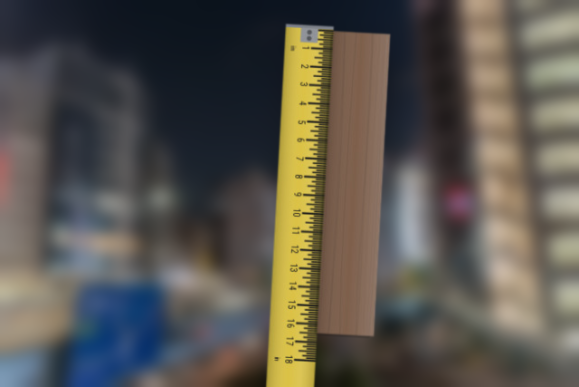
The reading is 16.5 in
